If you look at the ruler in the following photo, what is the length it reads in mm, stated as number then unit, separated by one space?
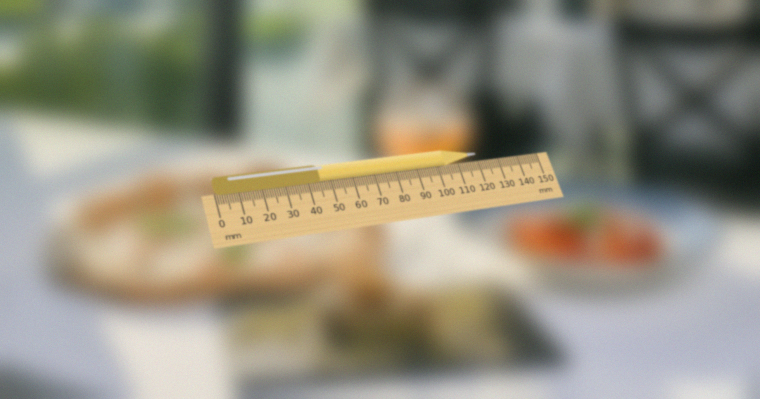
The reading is 120 mm
